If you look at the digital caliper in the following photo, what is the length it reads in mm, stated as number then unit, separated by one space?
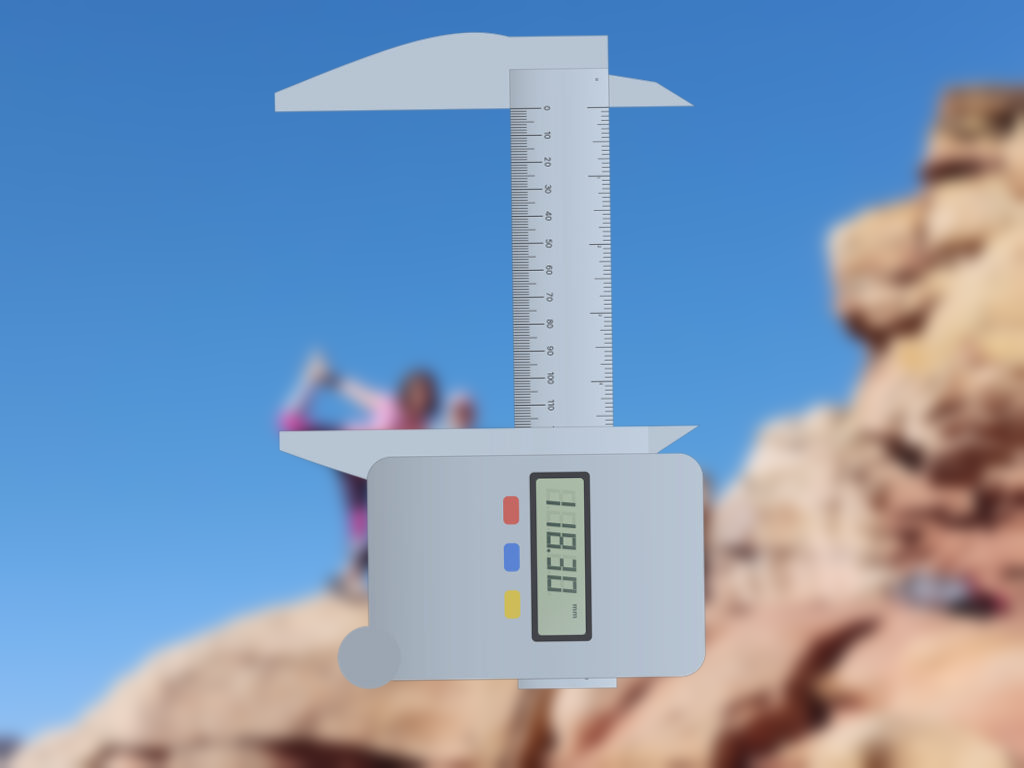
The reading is 118.30 mm
